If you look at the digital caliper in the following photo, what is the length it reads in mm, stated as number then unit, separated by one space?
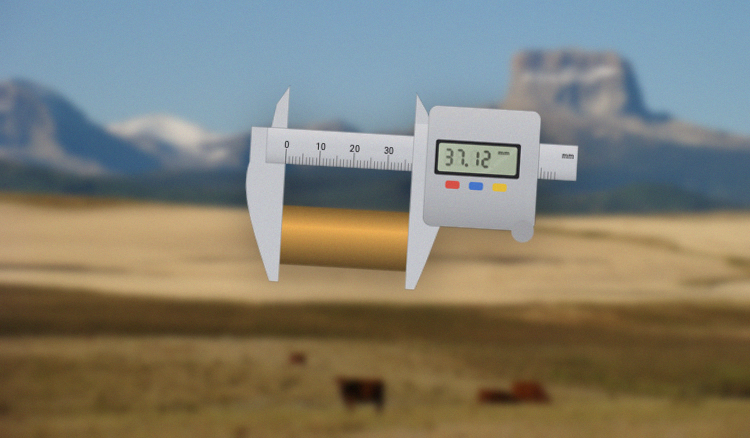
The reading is 37.12 mm
